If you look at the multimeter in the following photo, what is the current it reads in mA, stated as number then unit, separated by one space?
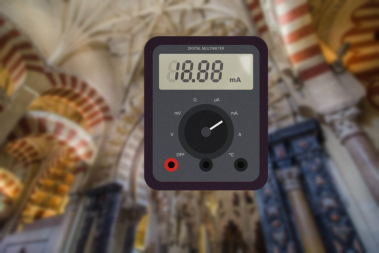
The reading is 18.88 mA
